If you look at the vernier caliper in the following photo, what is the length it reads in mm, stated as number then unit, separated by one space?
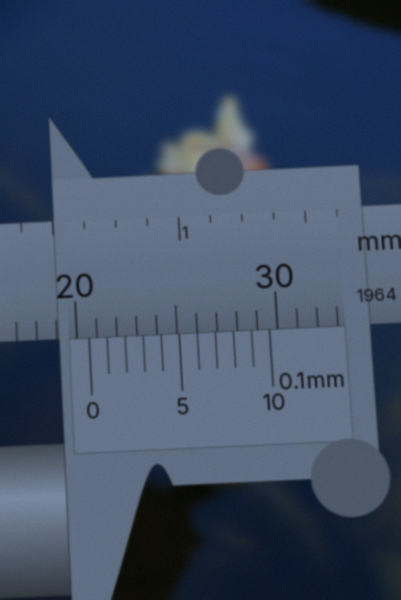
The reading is 20.6 mm
